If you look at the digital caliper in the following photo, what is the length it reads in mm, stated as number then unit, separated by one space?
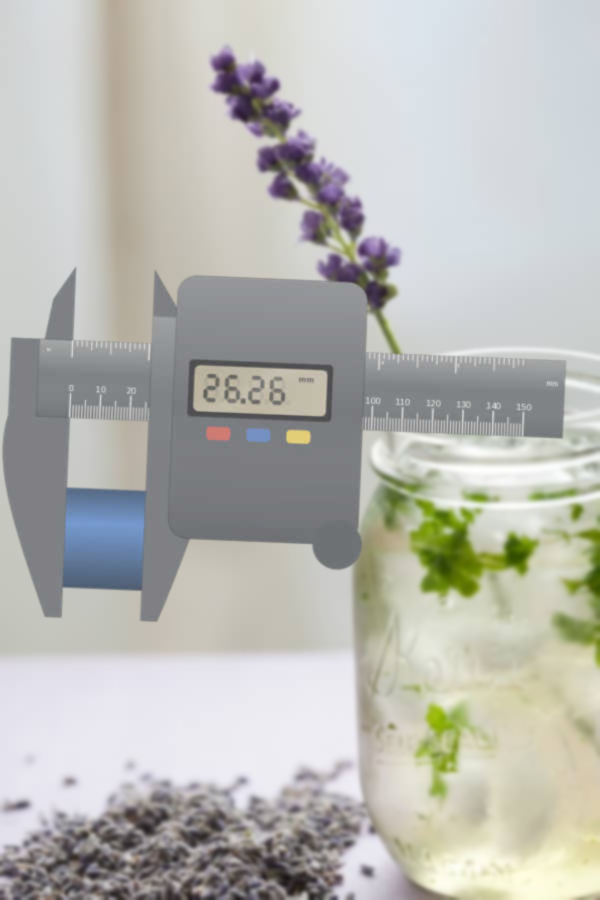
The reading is 26.26 mm
